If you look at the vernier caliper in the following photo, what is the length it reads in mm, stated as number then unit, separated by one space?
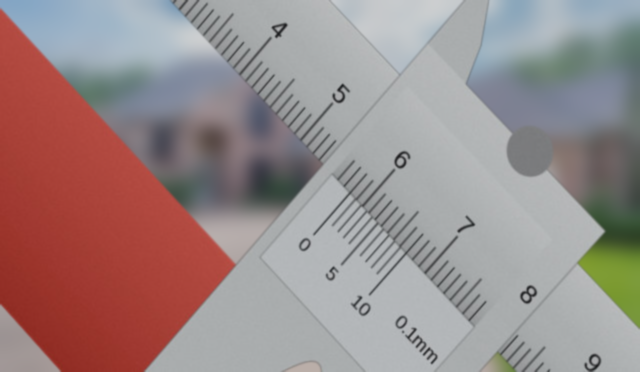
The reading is 58.0 mm
